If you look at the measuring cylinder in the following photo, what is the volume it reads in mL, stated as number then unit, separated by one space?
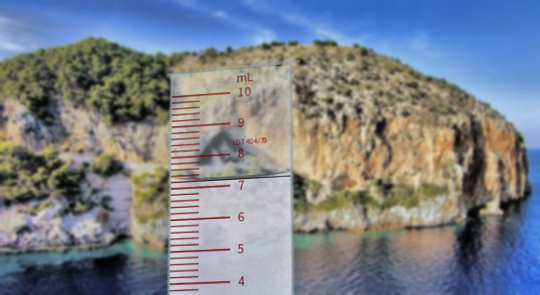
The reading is 7.2 mL
